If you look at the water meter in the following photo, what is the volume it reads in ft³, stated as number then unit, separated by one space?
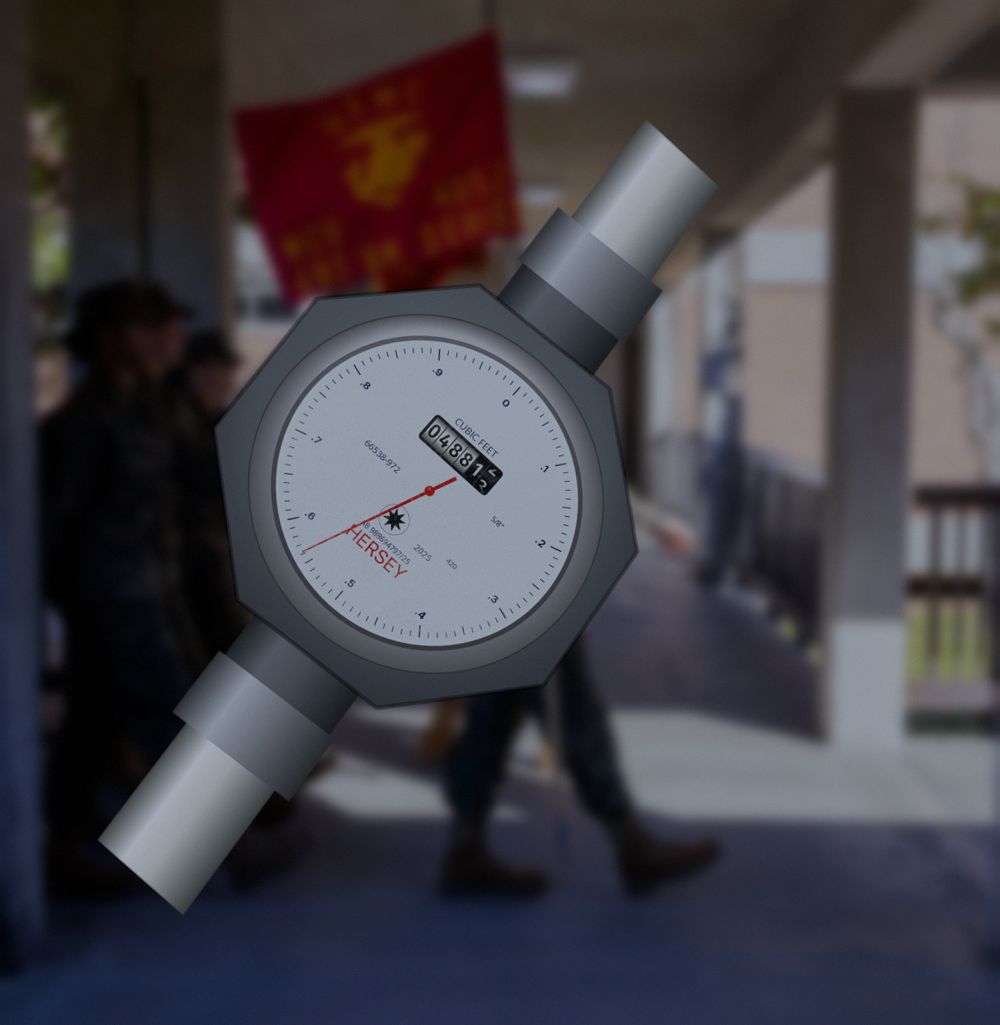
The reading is 48812.56 ft³
